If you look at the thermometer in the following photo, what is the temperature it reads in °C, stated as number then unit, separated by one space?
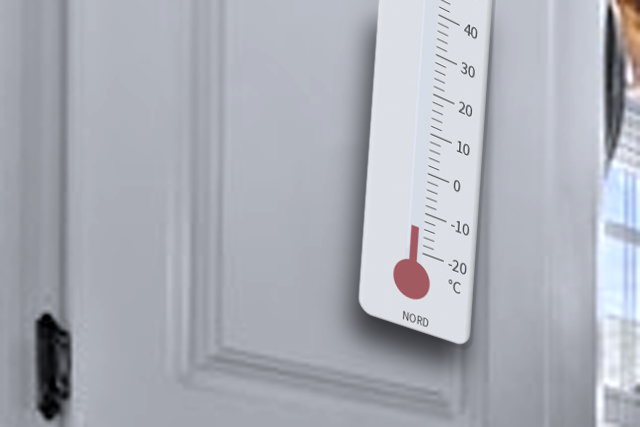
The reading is -14 °C
